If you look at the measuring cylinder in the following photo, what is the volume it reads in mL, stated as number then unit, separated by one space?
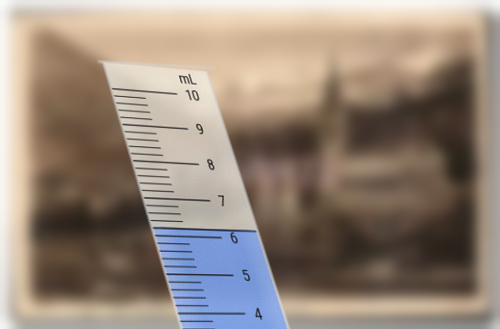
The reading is 6.2 mL
